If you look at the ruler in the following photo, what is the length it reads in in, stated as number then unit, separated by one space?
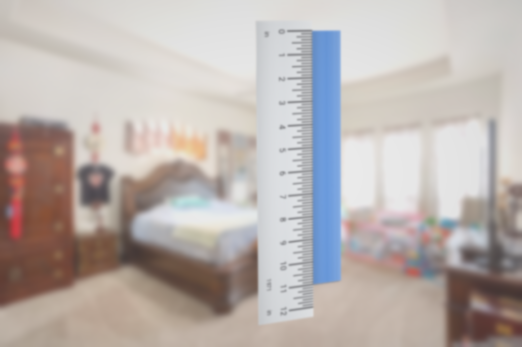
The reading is 11 in
